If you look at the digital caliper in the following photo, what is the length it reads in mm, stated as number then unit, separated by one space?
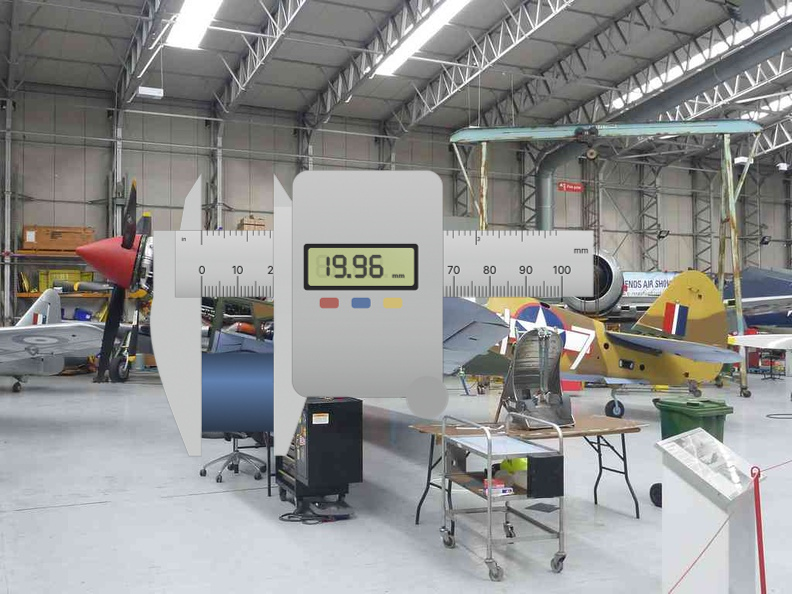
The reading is 19.96 mm
